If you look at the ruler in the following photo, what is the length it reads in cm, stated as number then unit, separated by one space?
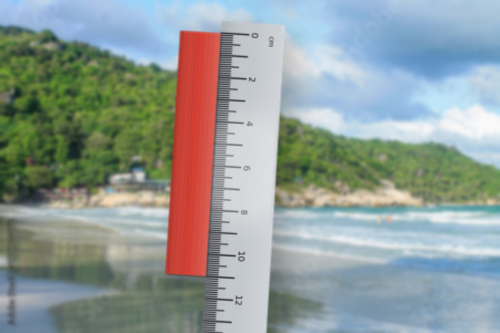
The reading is 11 cm
